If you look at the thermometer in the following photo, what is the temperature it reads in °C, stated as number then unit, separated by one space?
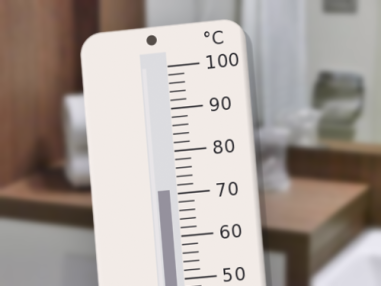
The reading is 71 °C
